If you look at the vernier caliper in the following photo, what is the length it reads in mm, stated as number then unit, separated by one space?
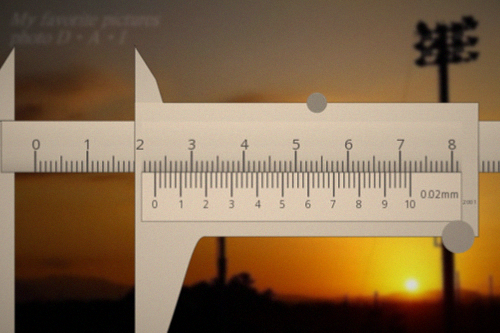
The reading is 23.0 mm
